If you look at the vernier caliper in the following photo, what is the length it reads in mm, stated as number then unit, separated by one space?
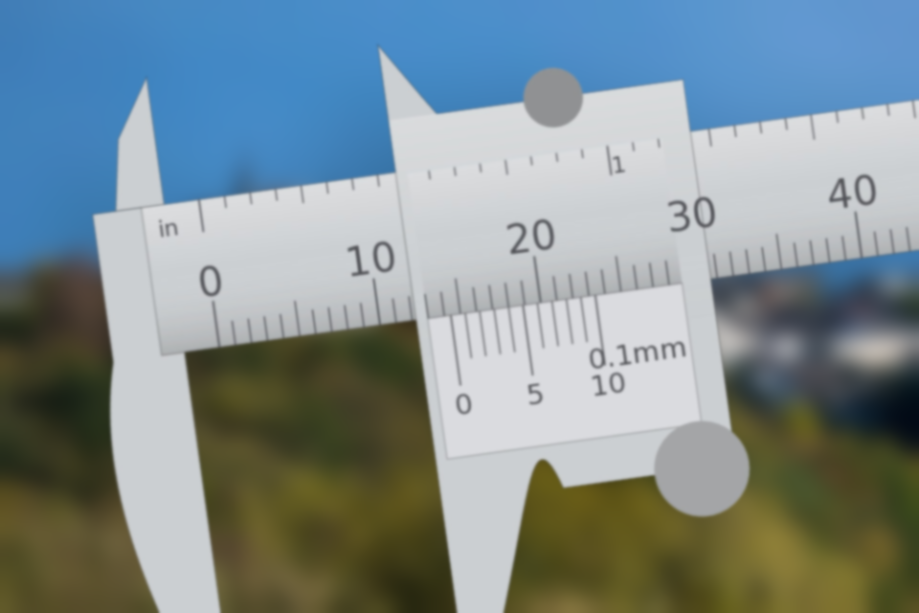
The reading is 14.4 mm
